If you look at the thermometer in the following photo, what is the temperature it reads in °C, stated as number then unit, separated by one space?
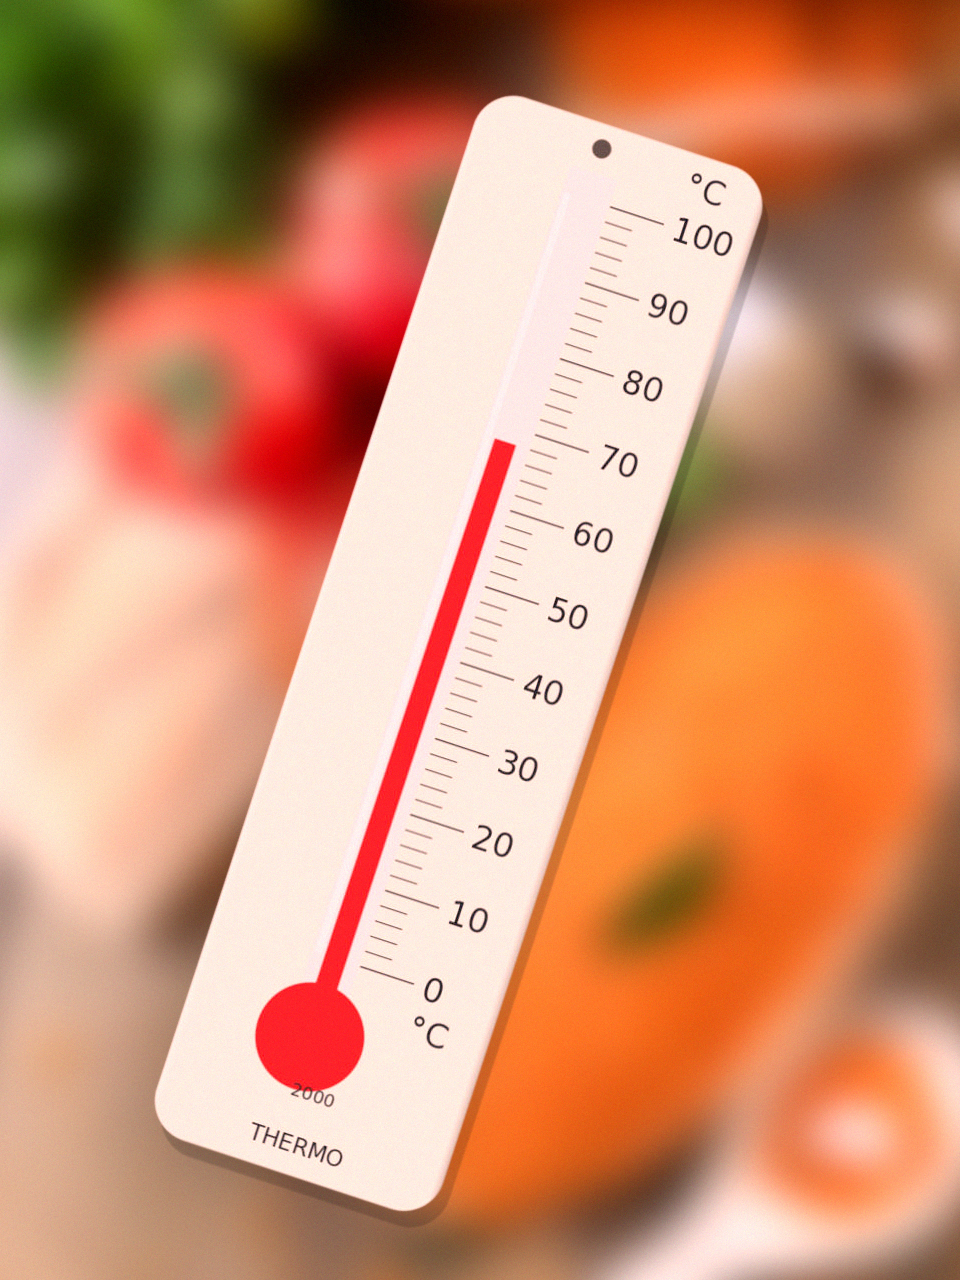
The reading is 68 °C
